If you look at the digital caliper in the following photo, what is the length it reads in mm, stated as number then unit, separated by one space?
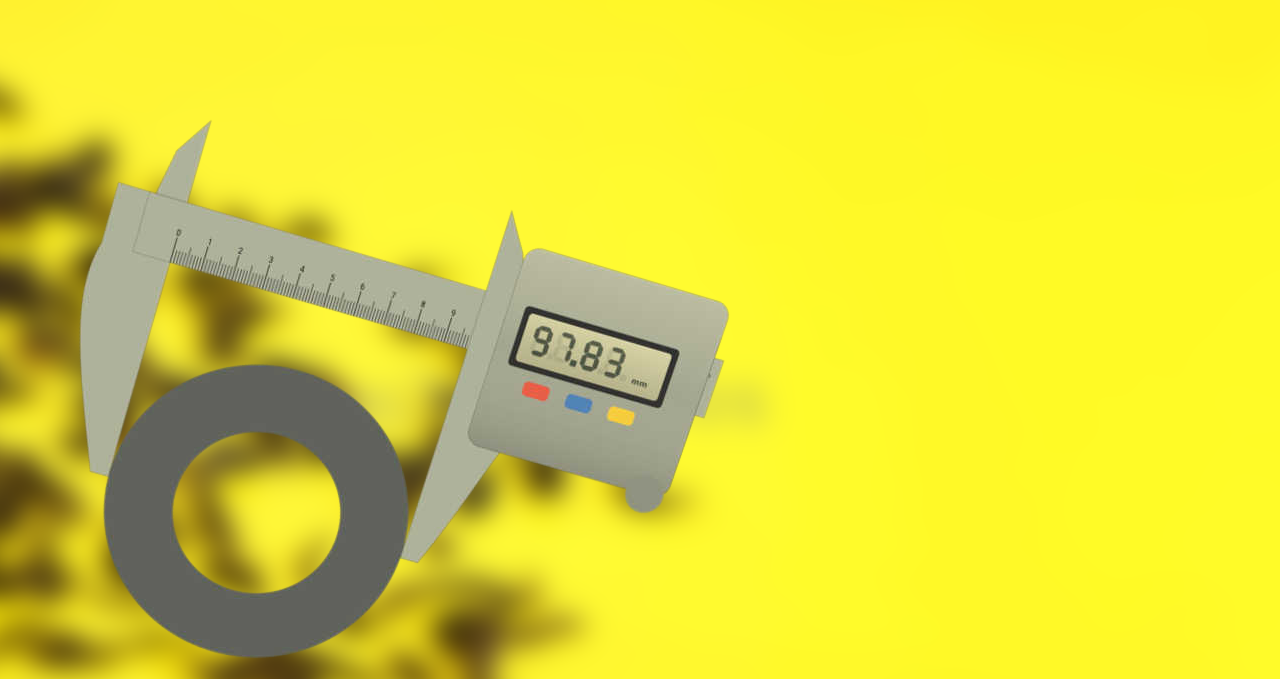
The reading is 97.83 mm
